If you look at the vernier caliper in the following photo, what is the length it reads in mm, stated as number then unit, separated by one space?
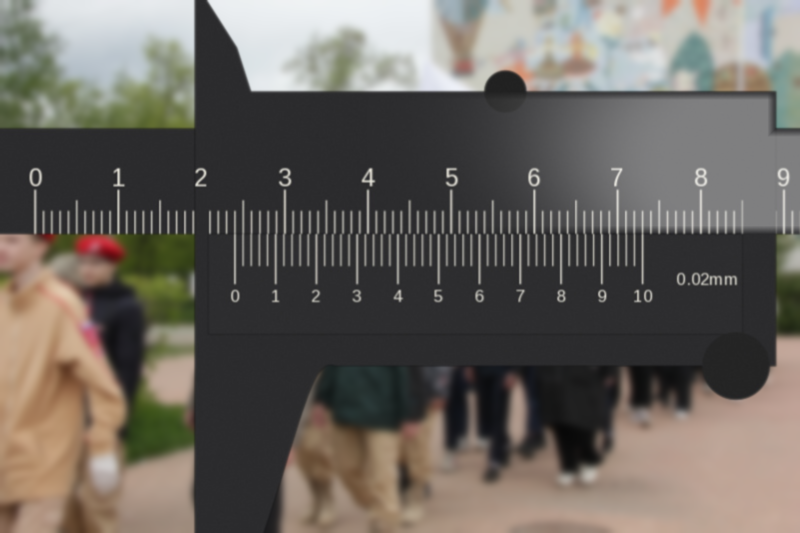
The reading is 24.0 mm
